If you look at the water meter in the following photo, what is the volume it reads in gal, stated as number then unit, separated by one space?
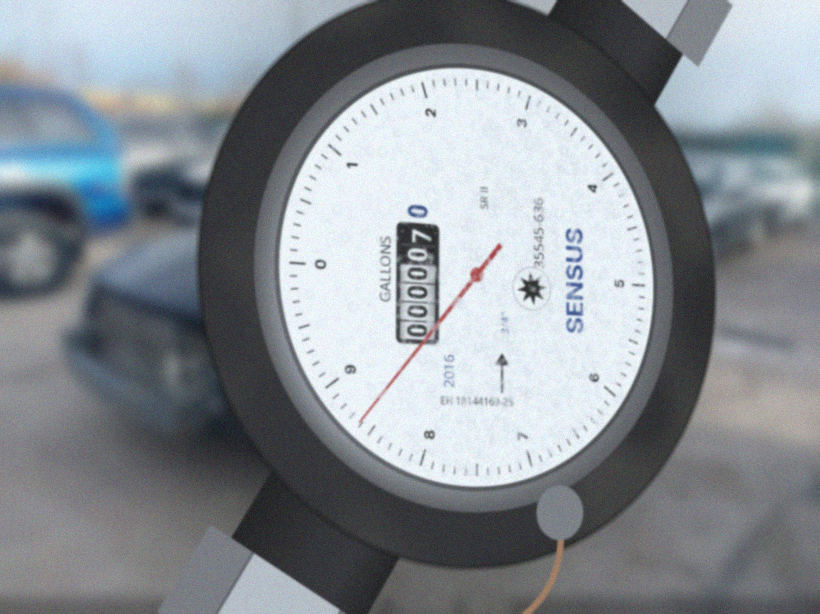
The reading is 68.6 gal
